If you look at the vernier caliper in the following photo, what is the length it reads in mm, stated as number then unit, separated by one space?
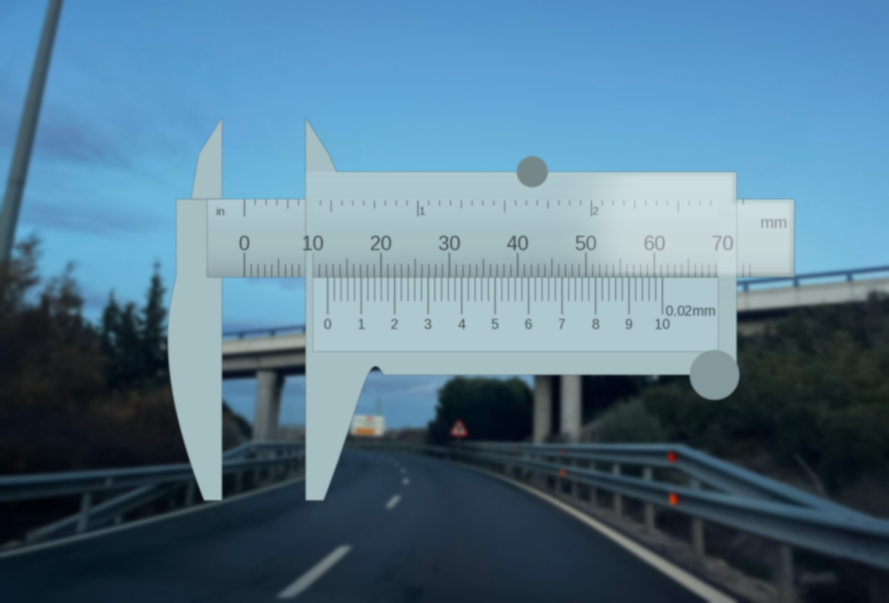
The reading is 12.2 mm
